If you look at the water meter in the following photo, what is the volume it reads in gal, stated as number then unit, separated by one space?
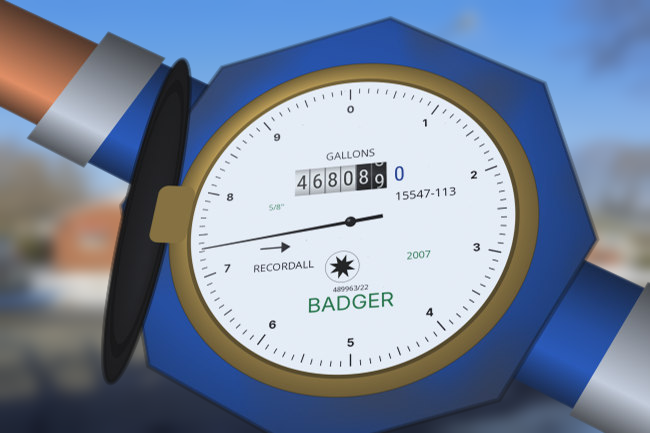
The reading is 4680887.3 gal
